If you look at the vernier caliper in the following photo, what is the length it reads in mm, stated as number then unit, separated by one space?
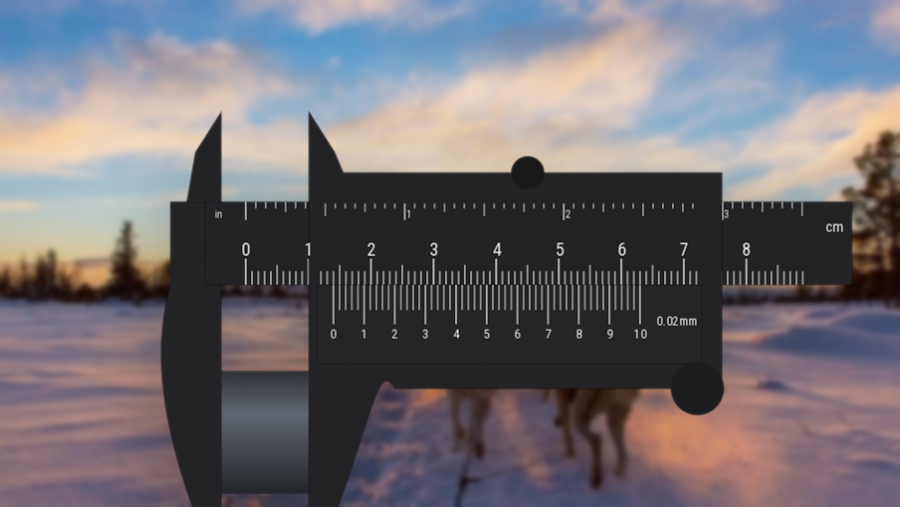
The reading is 14.0 mm
